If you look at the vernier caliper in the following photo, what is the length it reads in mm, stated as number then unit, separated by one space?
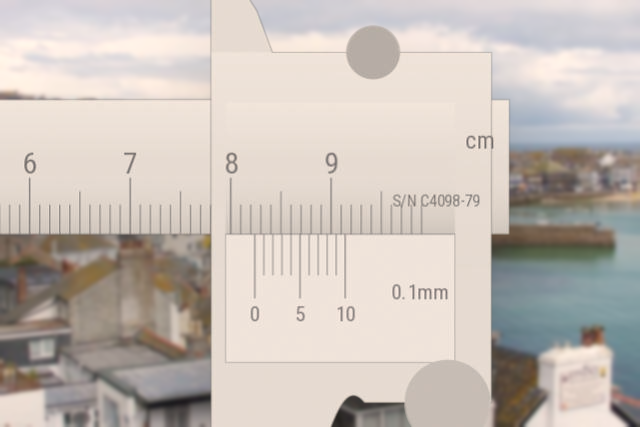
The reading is 82.4 mm
